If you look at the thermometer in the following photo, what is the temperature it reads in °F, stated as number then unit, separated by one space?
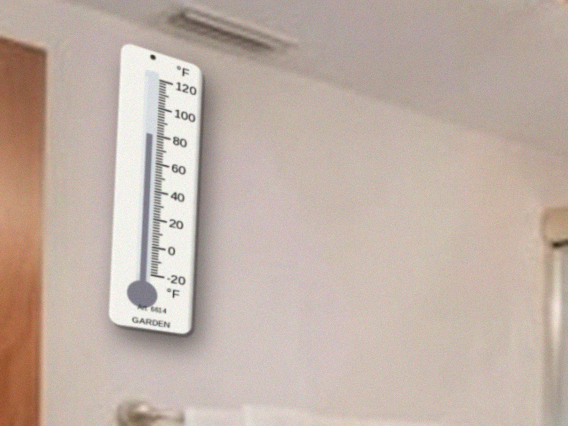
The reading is 80 °F
